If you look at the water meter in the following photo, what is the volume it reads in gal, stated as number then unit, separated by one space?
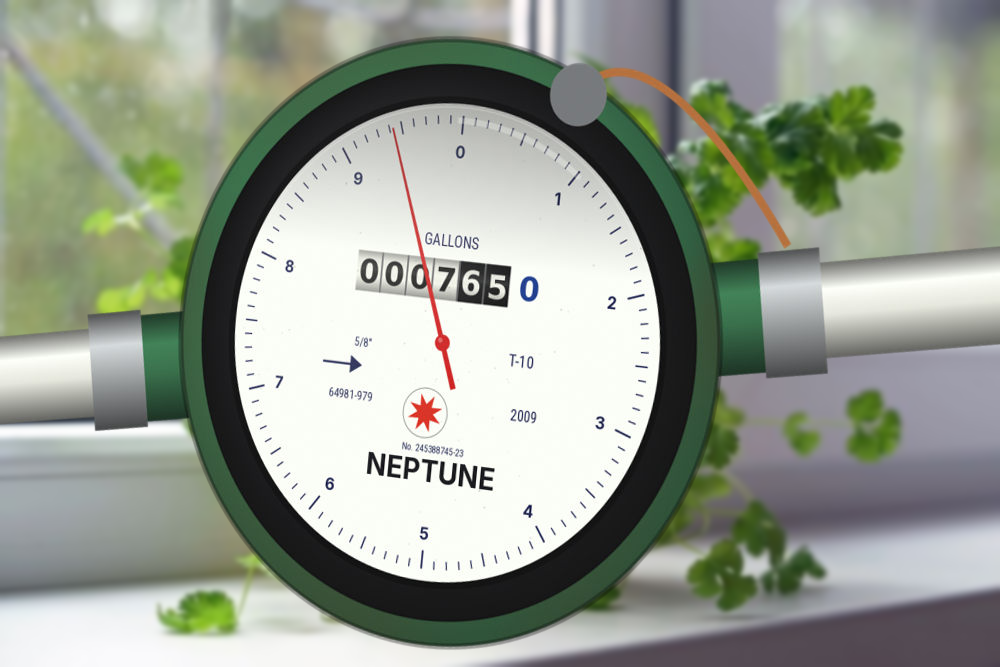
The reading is 7649.4 gal
